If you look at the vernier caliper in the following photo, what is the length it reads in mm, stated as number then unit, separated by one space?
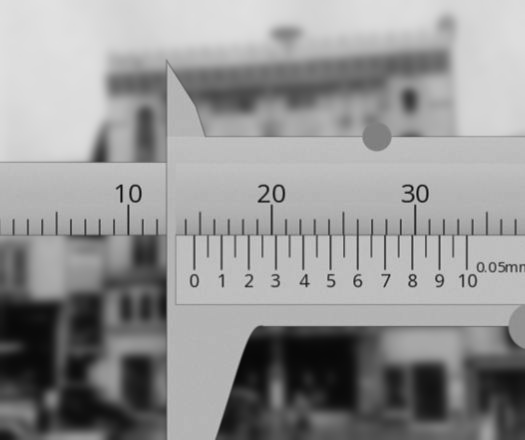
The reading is 14.6 mm
